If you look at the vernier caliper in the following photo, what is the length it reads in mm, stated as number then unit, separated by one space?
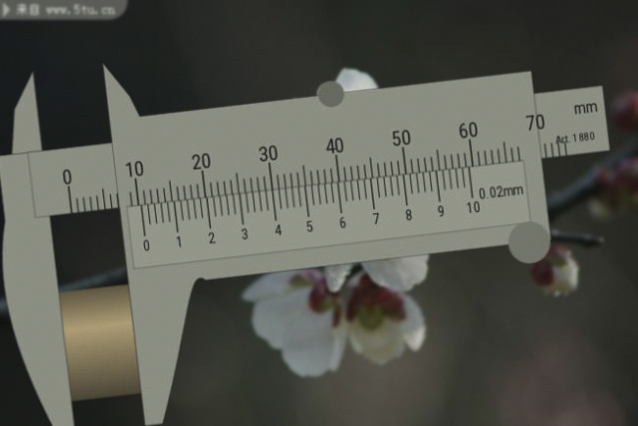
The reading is 10.4 mm
